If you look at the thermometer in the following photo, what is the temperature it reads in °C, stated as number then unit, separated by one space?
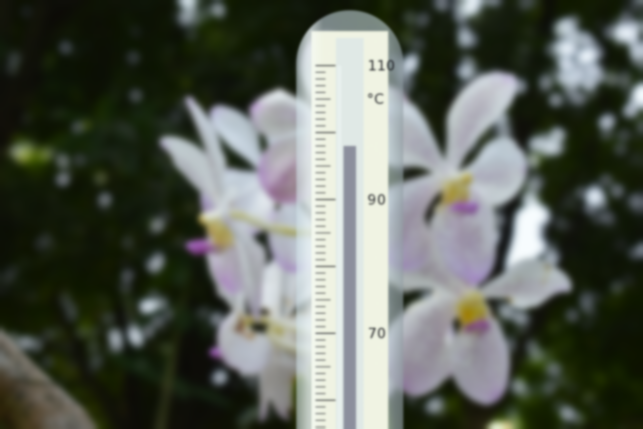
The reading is 98 °C
